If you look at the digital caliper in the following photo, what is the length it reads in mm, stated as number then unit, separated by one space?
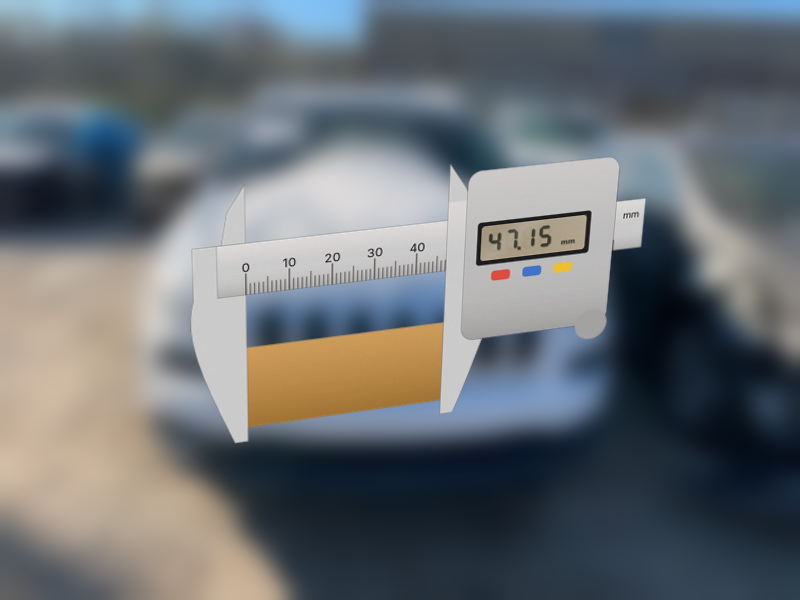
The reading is 47.15 mm
